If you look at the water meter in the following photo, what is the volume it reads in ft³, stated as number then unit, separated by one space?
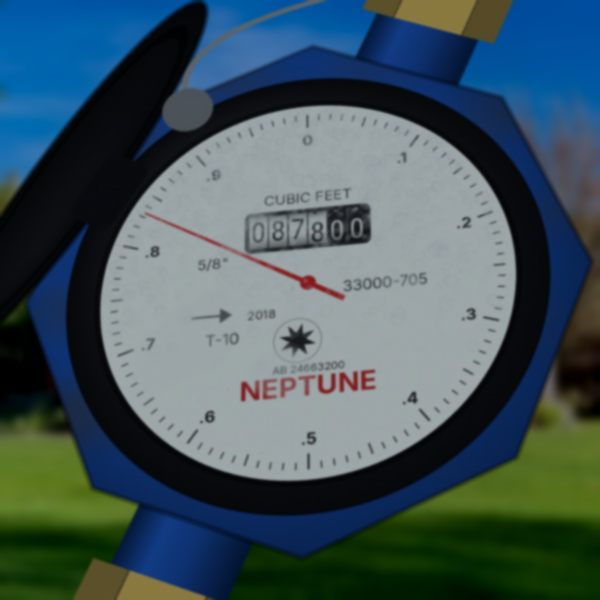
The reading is 87799.83 ft³
